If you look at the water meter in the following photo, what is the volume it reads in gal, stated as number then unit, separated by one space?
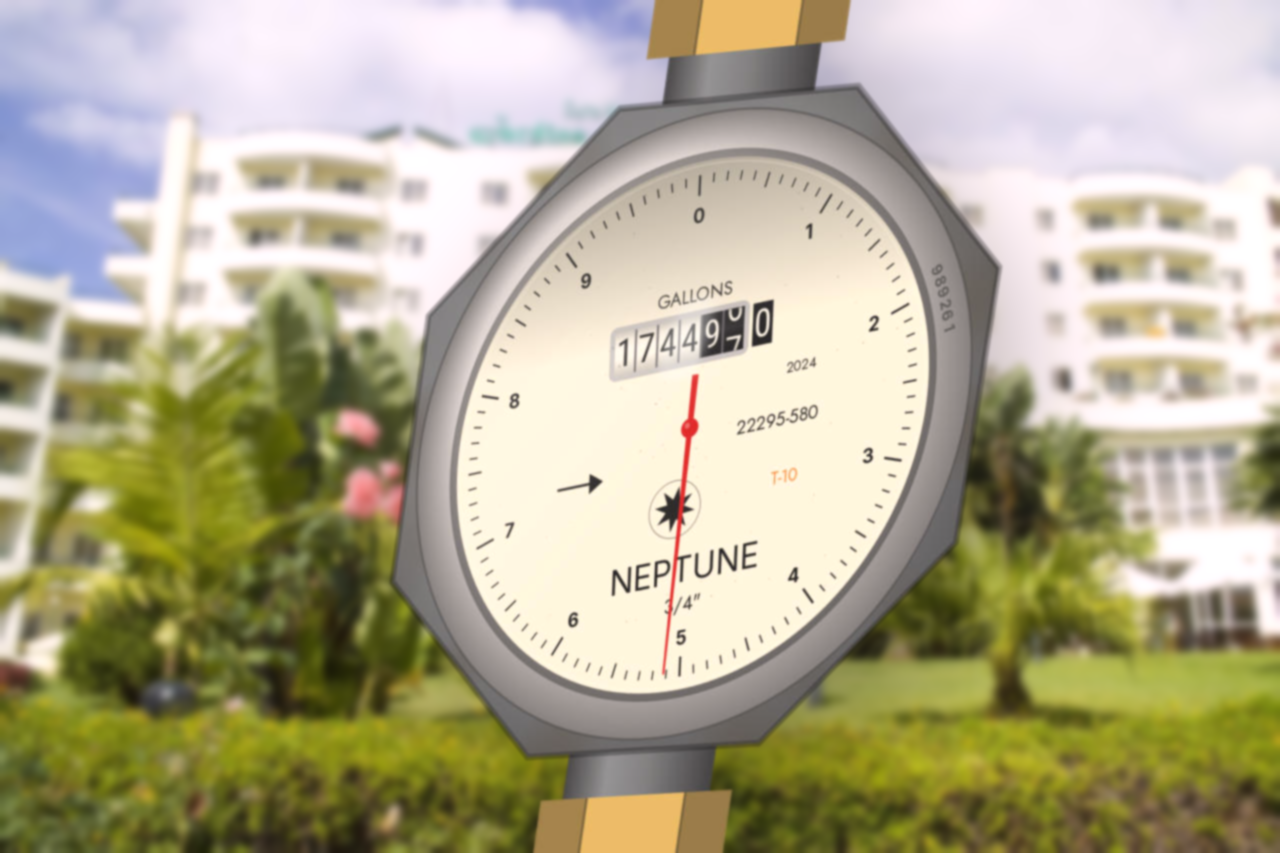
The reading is 1744965.1 gal
